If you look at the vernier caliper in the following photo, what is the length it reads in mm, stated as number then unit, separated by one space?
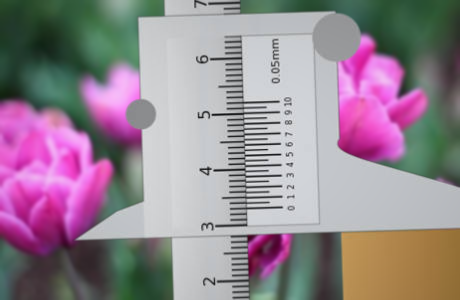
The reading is 33.0 mm
